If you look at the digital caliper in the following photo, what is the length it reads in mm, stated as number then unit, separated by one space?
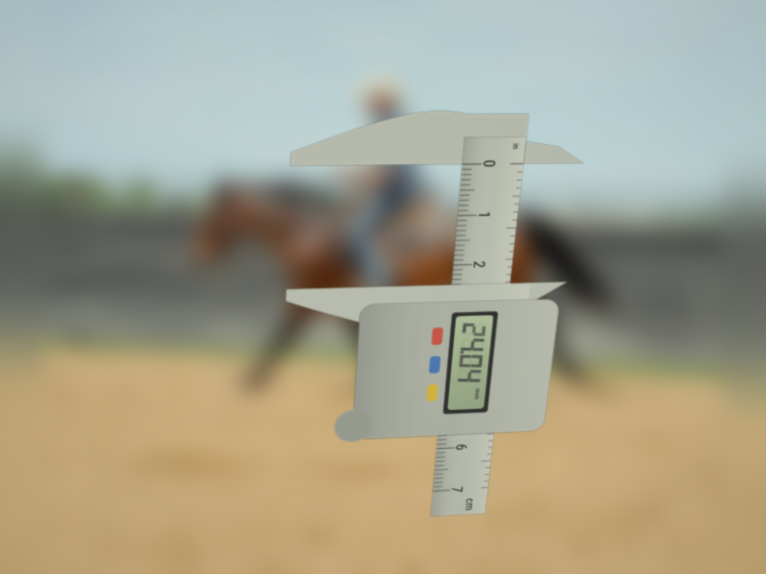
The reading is 24.04 mm
